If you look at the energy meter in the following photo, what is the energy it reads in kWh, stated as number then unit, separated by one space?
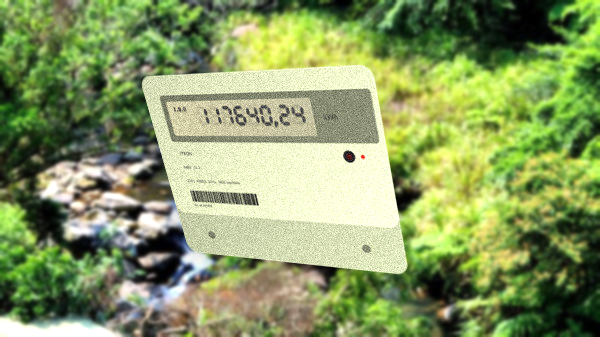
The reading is 117640.24 kWh
